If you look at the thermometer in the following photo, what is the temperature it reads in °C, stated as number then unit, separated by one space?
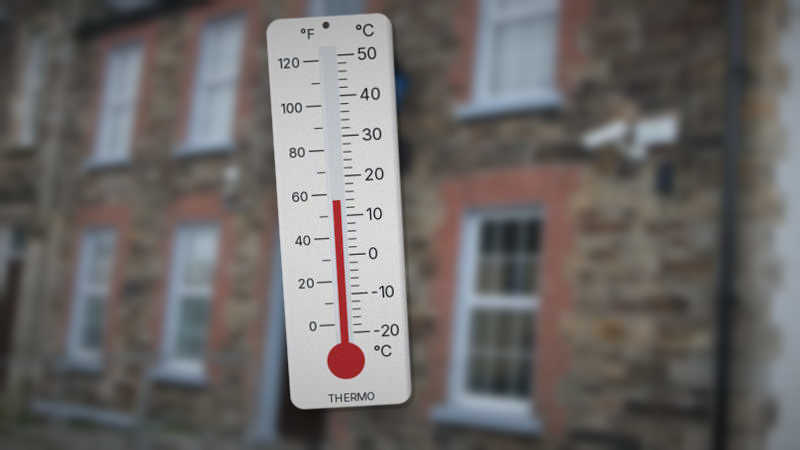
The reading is 14 °C
